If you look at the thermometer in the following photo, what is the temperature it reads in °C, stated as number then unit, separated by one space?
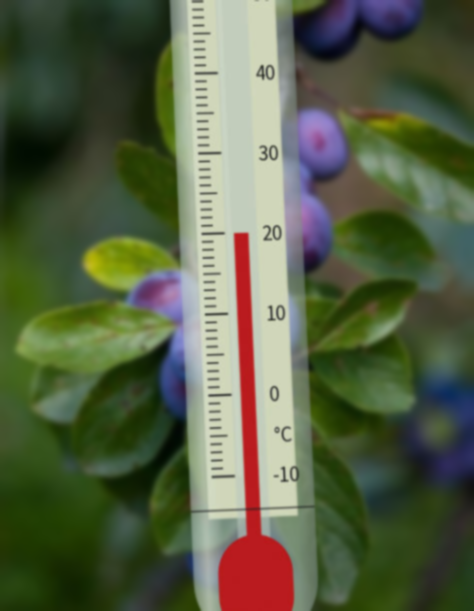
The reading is 20 °C
